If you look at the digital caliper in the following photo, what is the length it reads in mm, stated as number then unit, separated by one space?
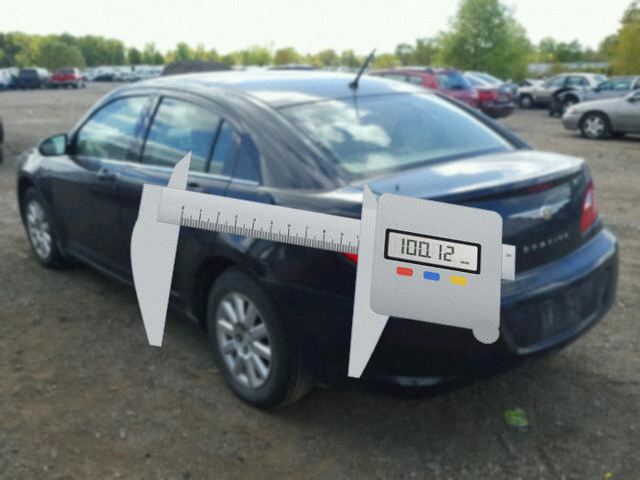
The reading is 100.12 mm
